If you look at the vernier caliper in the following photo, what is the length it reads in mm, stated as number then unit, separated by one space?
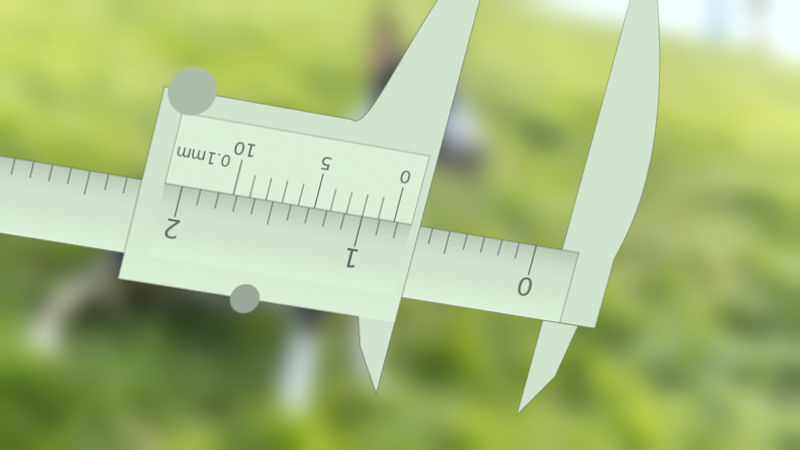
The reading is 8.2 mm
